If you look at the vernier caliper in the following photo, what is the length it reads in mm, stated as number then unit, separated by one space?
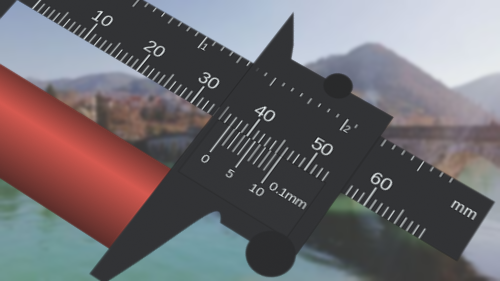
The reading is 37.0 mm
